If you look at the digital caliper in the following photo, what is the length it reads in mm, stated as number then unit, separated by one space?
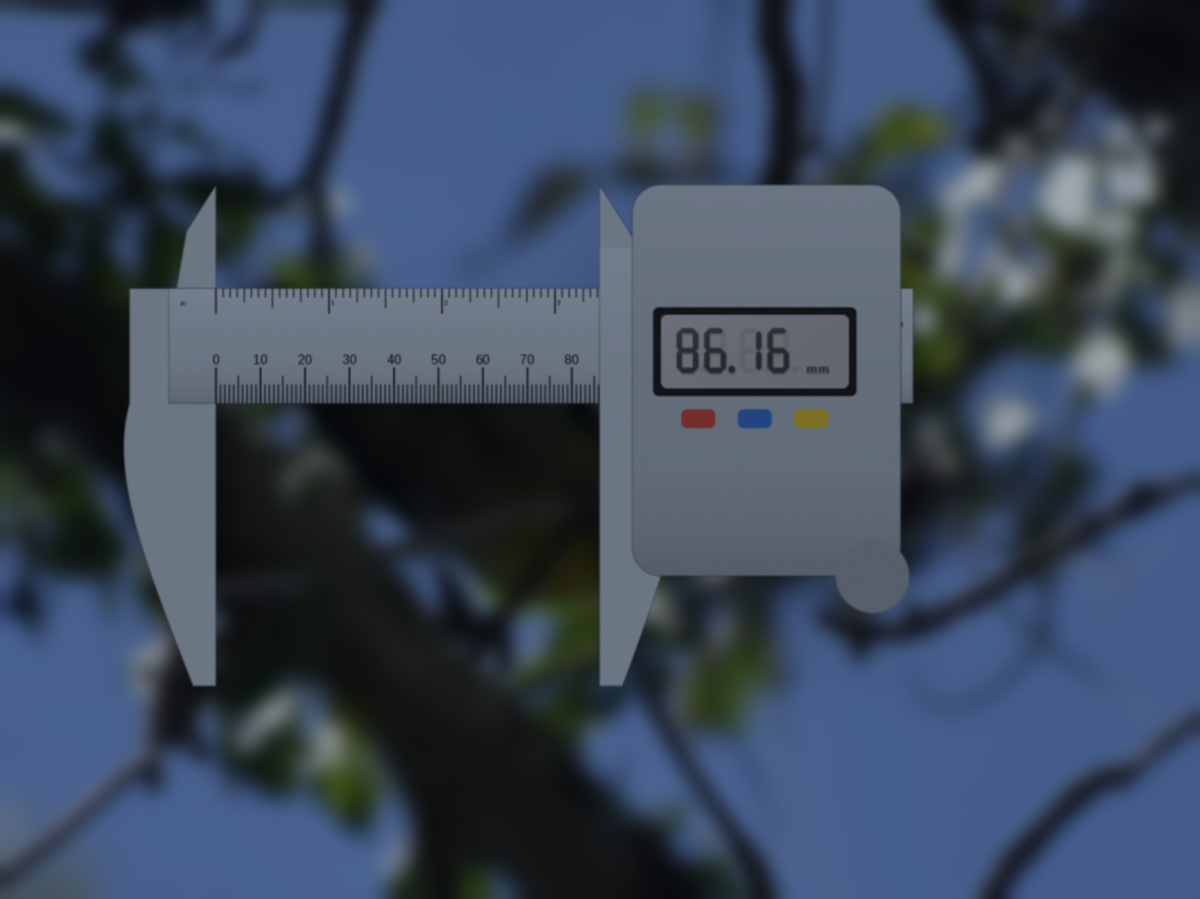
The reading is 86.16 mm
